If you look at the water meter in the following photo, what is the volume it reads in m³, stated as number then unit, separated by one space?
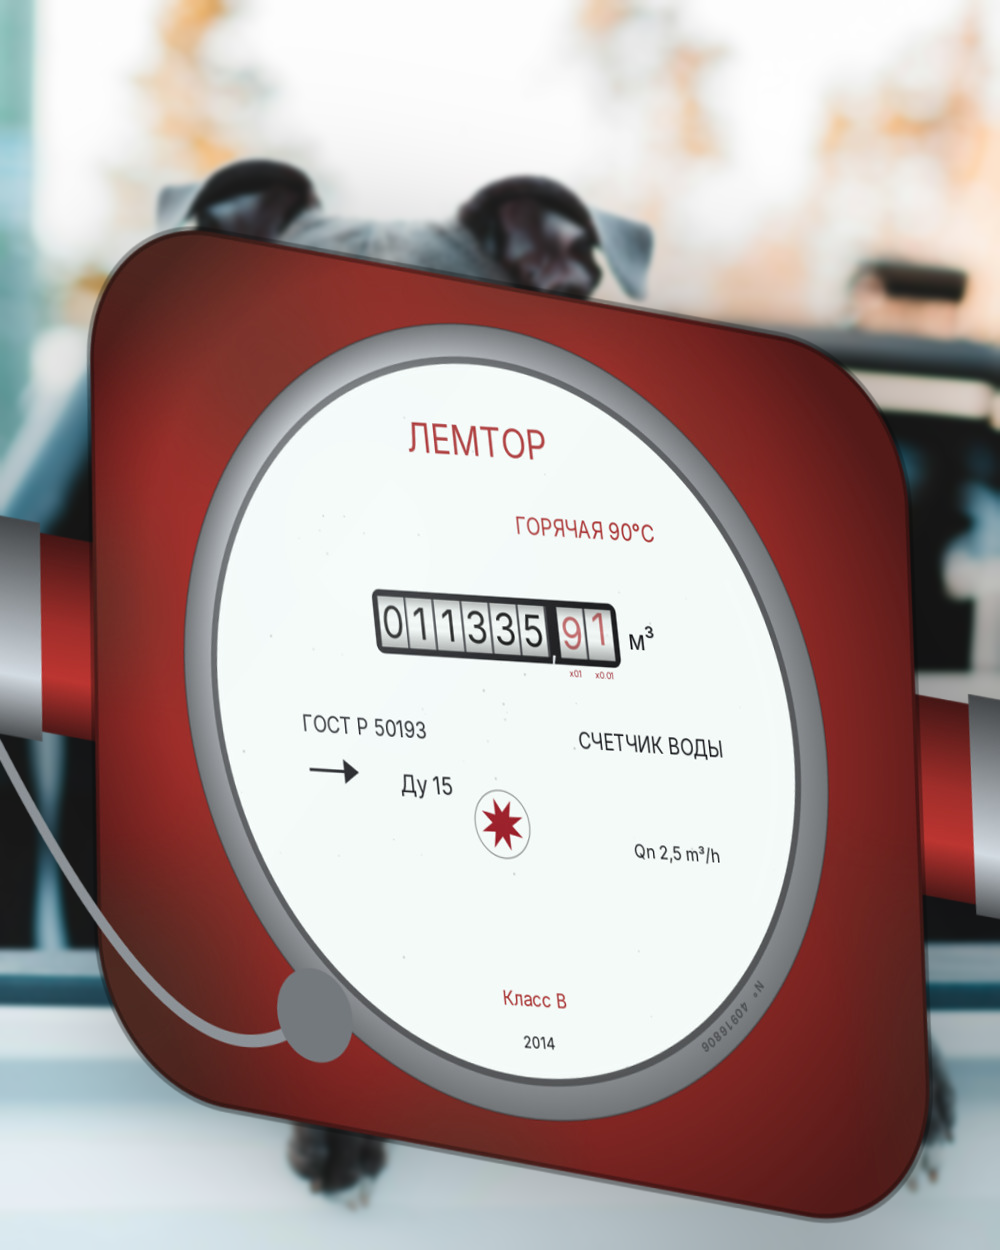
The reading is 11335.91 m³
